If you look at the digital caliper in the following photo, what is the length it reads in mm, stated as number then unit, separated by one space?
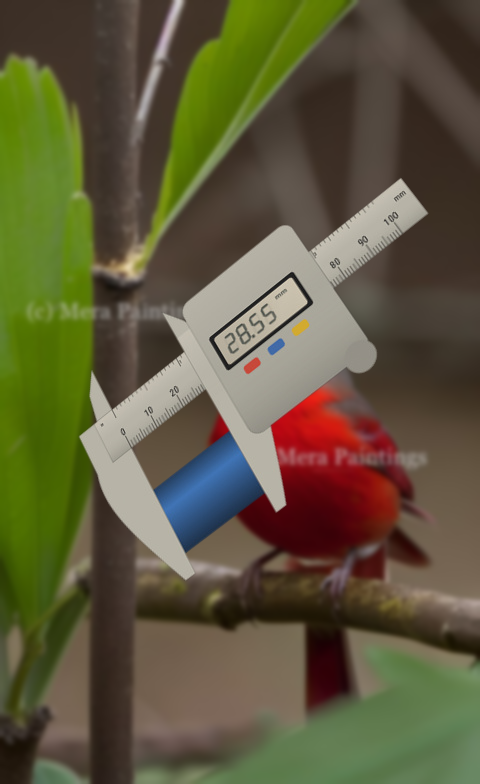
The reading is 28.55 mm
